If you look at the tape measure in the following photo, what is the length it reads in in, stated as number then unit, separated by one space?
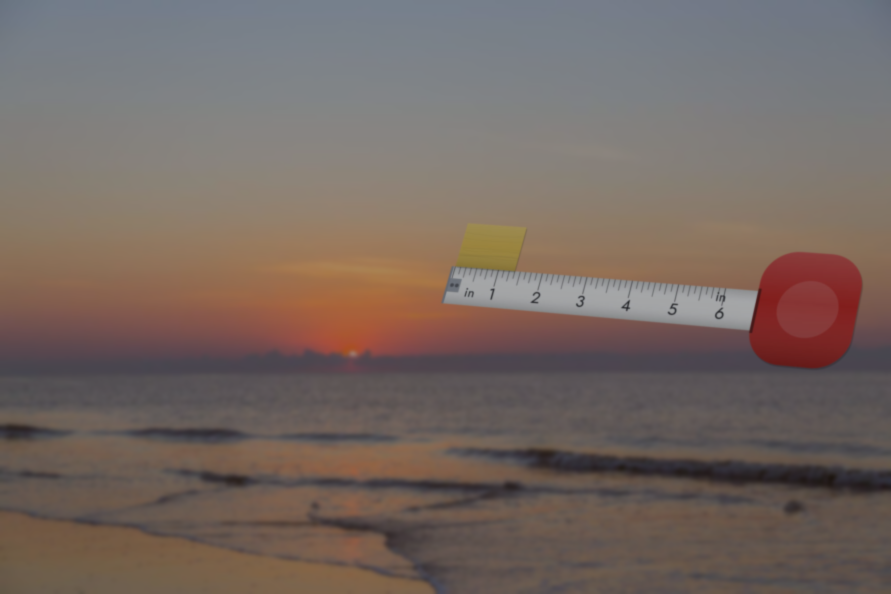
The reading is 1.375 in
